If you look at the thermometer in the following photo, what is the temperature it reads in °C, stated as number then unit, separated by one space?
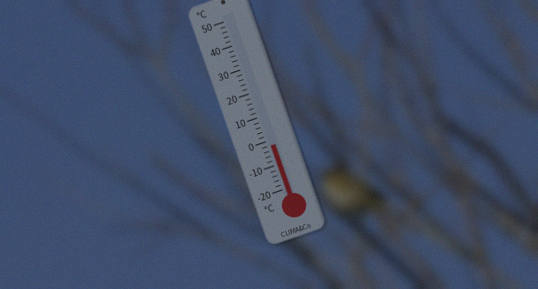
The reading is -2 °C
